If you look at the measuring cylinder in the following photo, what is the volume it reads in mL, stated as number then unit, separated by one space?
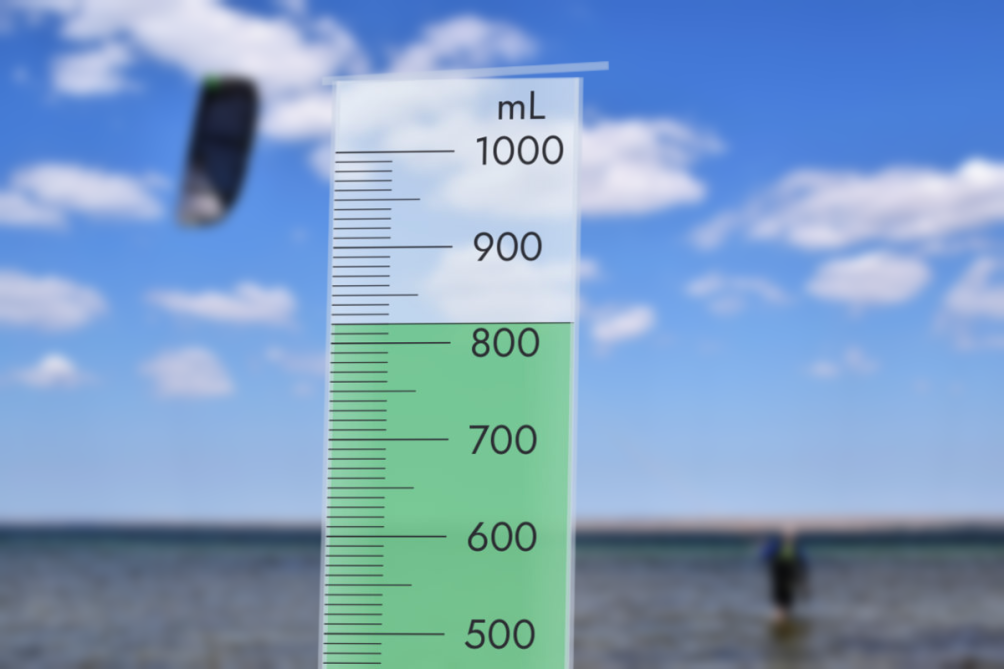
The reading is 820 mL
